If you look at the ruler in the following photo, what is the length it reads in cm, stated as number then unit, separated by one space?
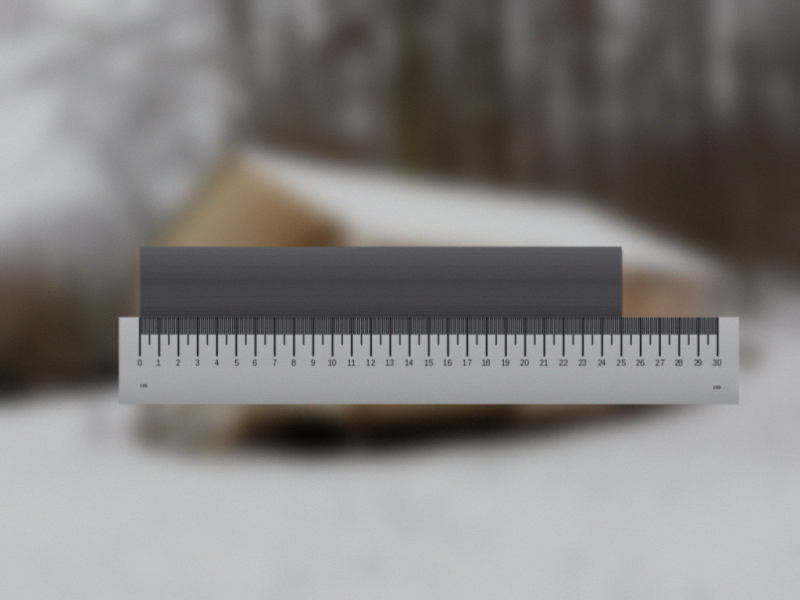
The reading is 25 cm
